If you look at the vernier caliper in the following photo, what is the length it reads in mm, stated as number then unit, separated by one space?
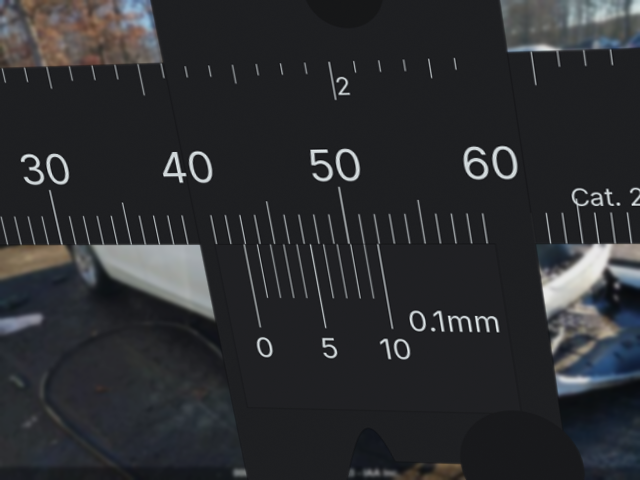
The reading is 42.9 mm
